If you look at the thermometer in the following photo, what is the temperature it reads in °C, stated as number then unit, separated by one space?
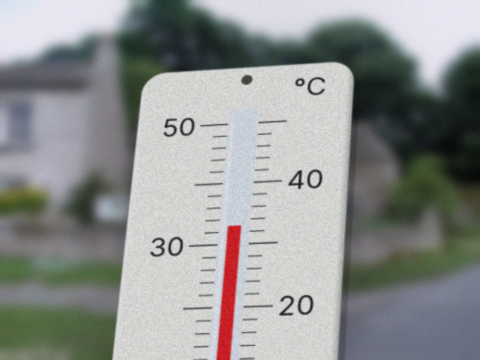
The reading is 33 °C
